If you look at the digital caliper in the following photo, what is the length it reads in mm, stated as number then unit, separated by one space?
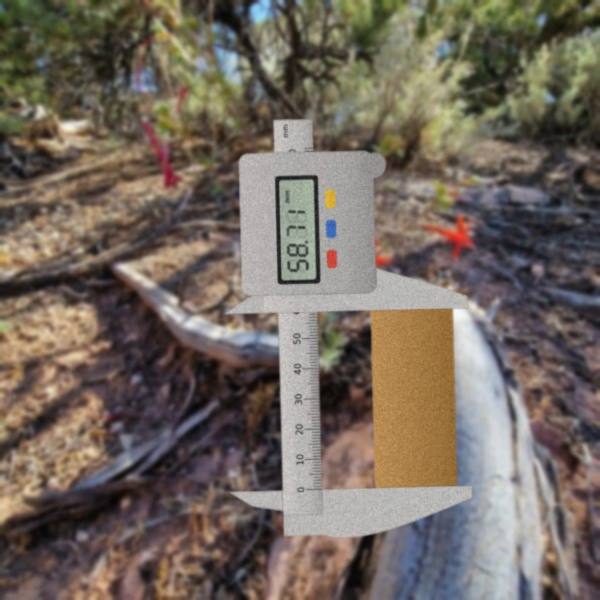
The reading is 58.71 mm
